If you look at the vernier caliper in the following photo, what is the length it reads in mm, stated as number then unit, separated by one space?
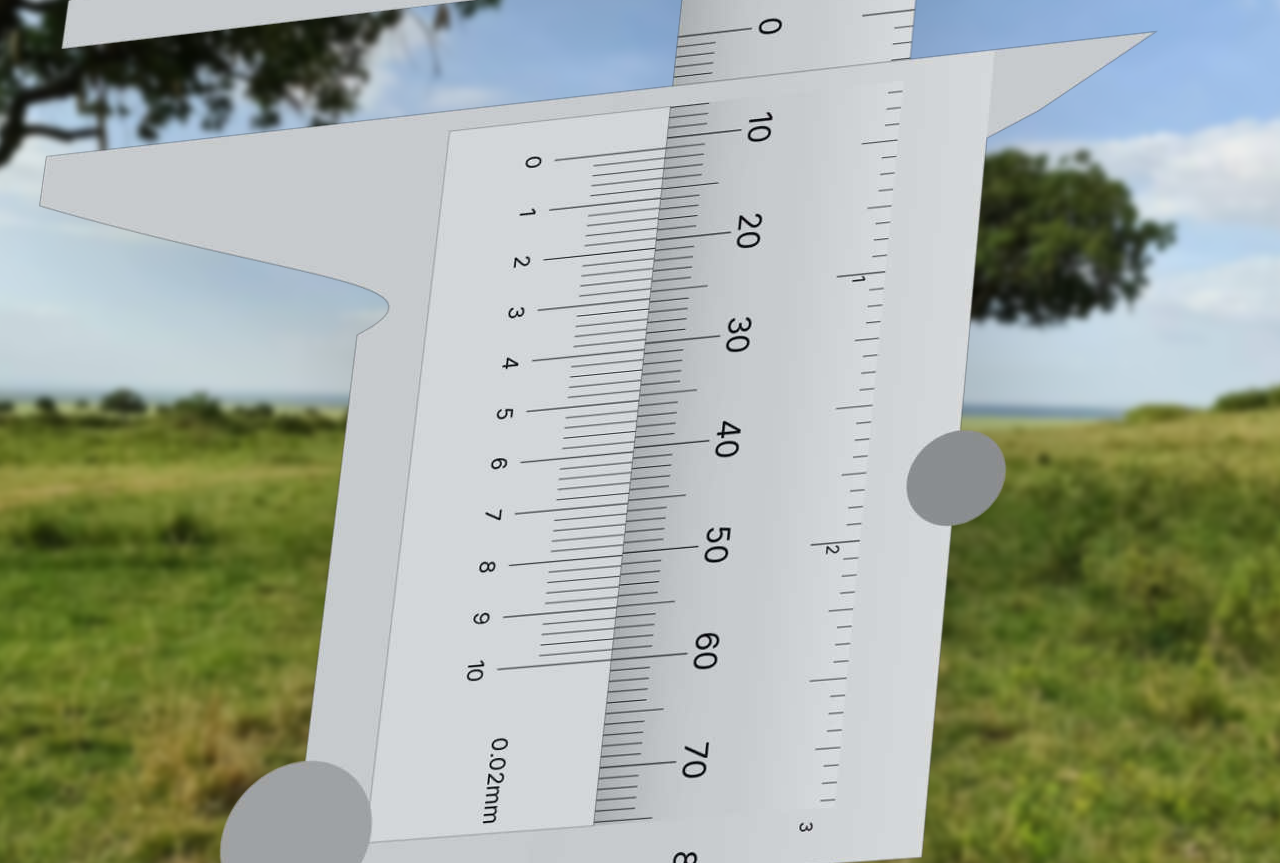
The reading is 11.0 mm
